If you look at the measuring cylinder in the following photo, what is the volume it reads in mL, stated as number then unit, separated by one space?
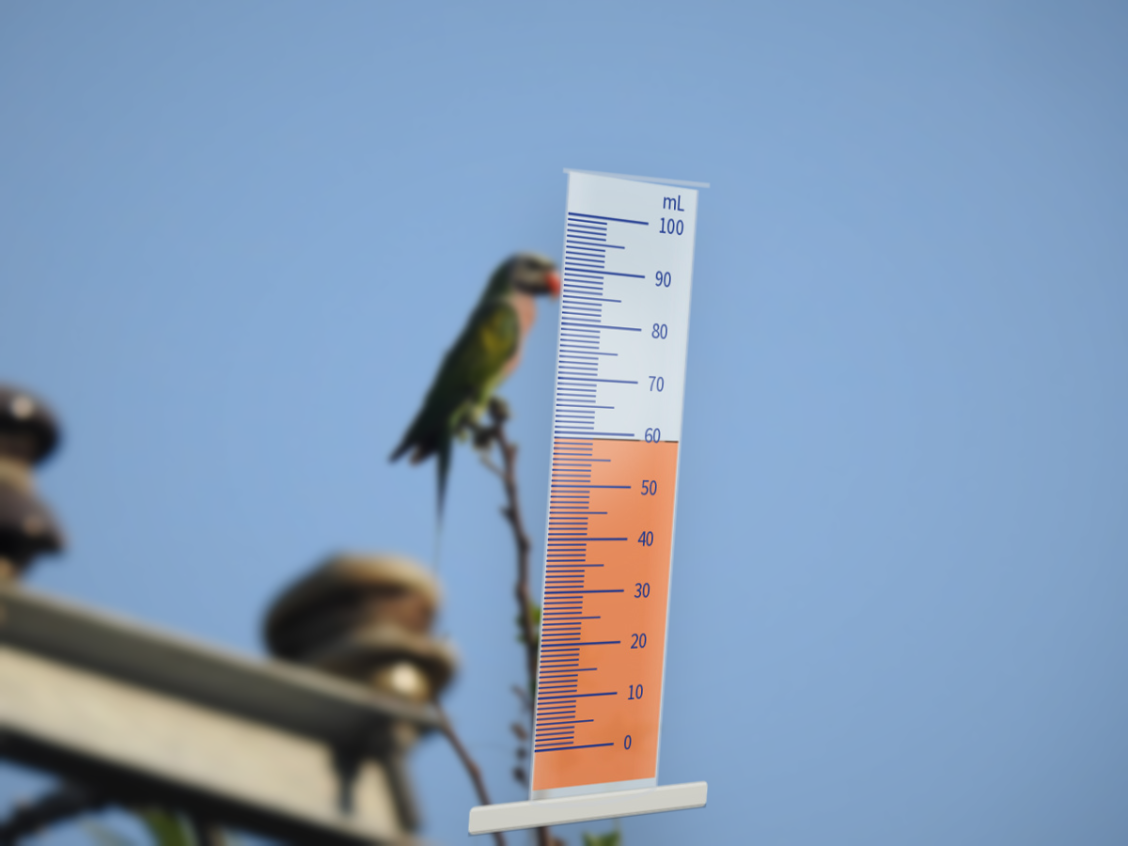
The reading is 59 mL
